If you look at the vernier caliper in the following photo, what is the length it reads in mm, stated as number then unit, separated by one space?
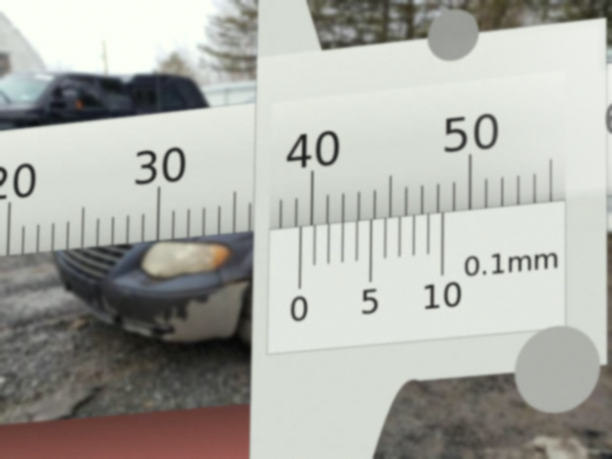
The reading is 39.3 mm
